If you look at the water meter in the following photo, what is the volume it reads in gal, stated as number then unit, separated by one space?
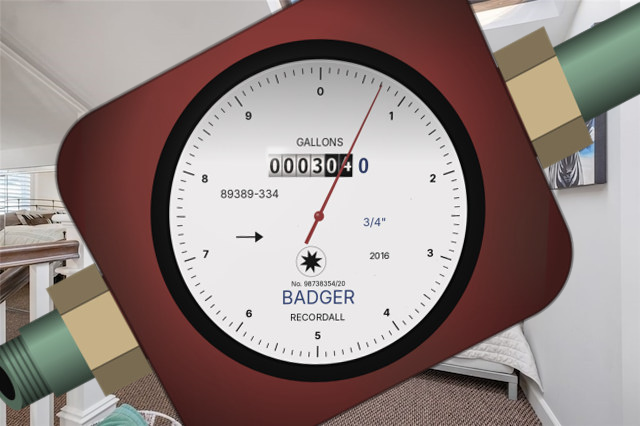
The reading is 3040.7 gal
